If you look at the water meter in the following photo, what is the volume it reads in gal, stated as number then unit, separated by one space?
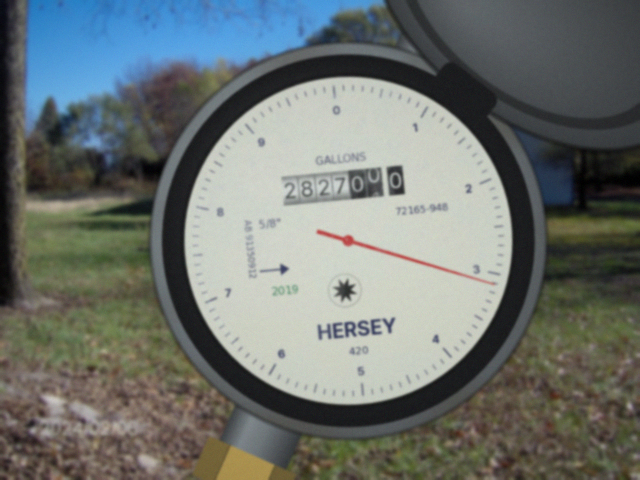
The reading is 2827003.1 gal
